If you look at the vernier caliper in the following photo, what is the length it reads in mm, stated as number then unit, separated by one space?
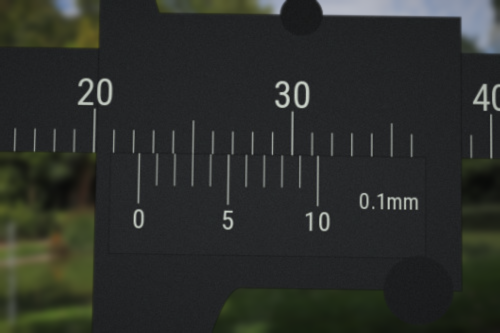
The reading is 22.3 mm
